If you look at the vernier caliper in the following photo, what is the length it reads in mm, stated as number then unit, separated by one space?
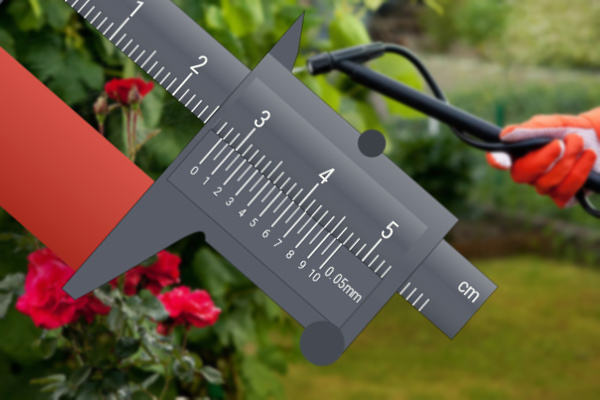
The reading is 27.8 mm
